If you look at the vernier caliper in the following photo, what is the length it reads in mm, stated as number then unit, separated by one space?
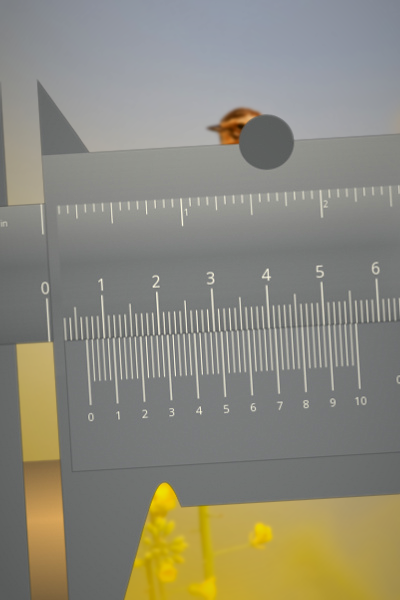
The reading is 6.8 mm
